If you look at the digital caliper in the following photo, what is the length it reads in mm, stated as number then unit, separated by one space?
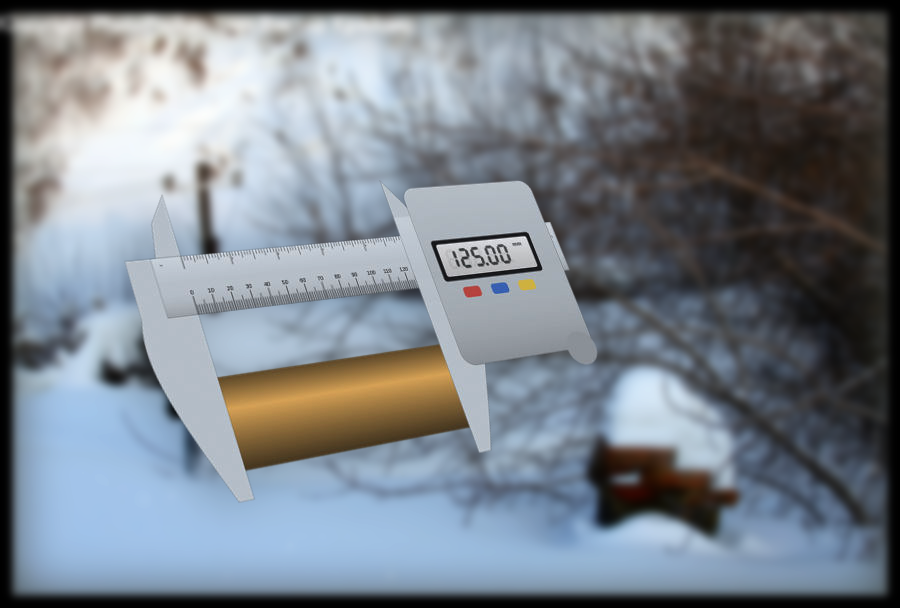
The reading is 125.00 mm
